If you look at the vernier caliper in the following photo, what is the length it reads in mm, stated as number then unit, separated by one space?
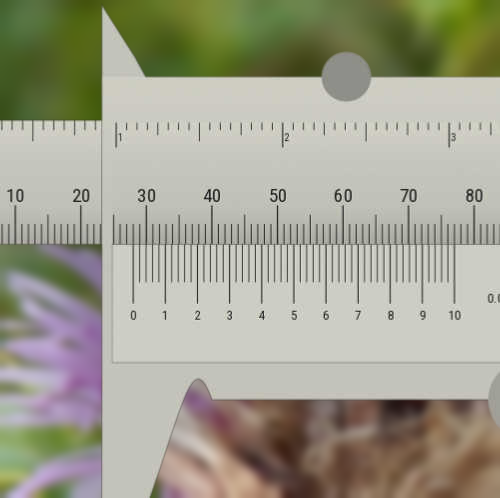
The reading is 28.0 mm
